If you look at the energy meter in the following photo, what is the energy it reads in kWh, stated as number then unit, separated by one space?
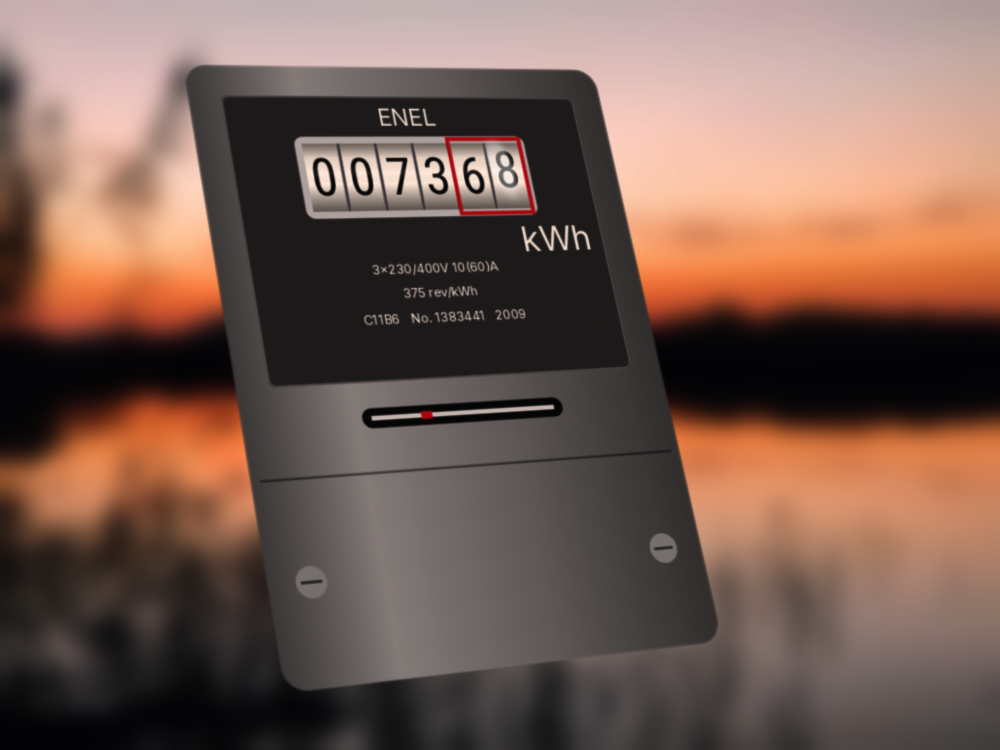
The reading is 73.68 kWh
